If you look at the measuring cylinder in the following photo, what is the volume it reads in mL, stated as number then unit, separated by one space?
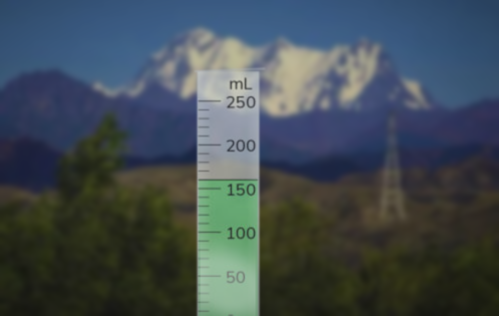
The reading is 160 mL
